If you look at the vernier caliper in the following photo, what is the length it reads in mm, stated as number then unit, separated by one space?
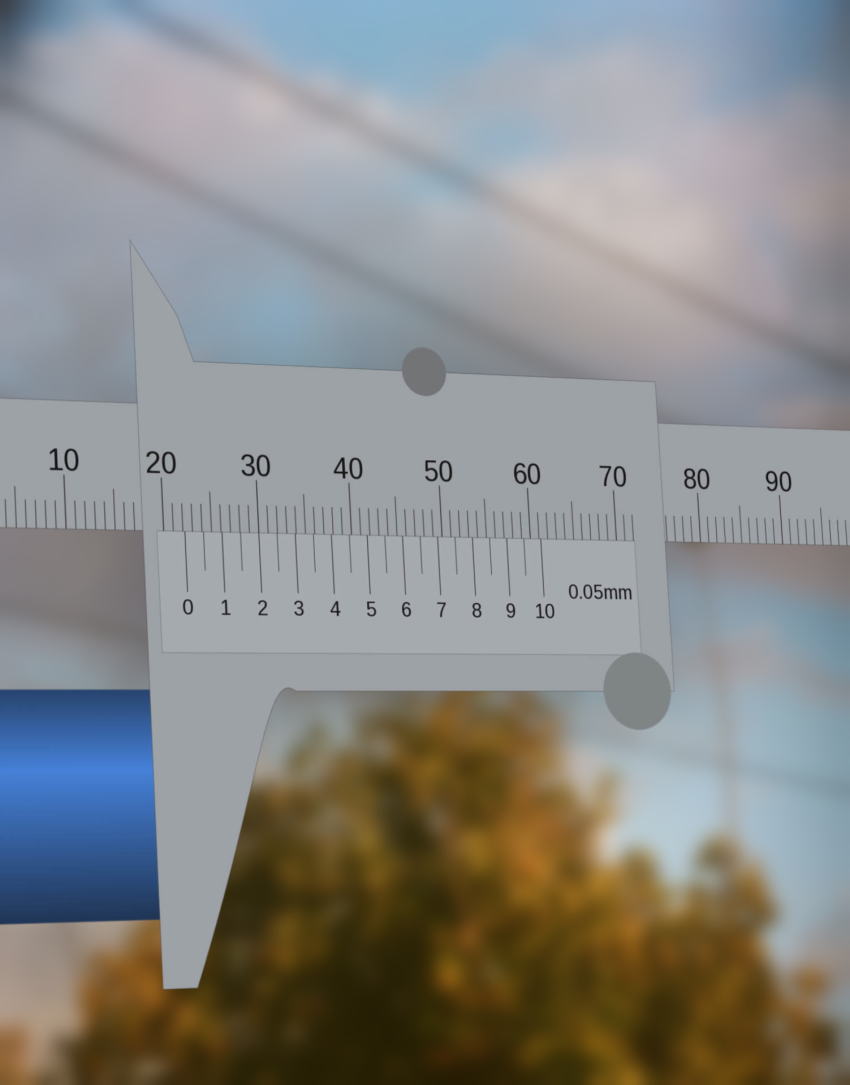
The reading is 22.2 mm
